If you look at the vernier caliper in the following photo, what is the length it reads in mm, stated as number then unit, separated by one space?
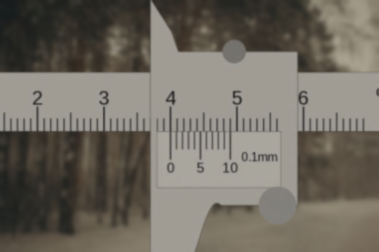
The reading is 40.0 mm
